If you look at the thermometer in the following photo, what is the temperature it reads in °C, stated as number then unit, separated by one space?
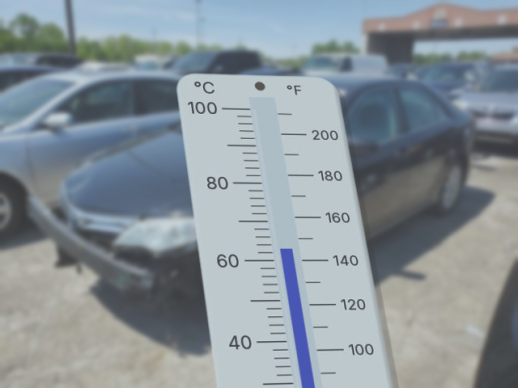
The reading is 63 °C
